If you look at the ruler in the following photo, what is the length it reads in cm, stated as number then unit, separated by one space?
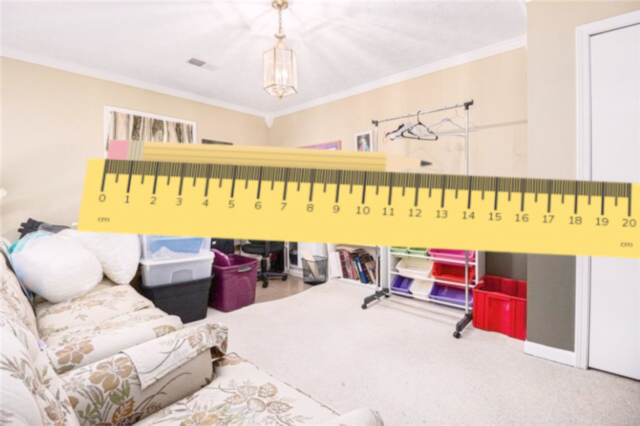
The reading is 12.5 cm
